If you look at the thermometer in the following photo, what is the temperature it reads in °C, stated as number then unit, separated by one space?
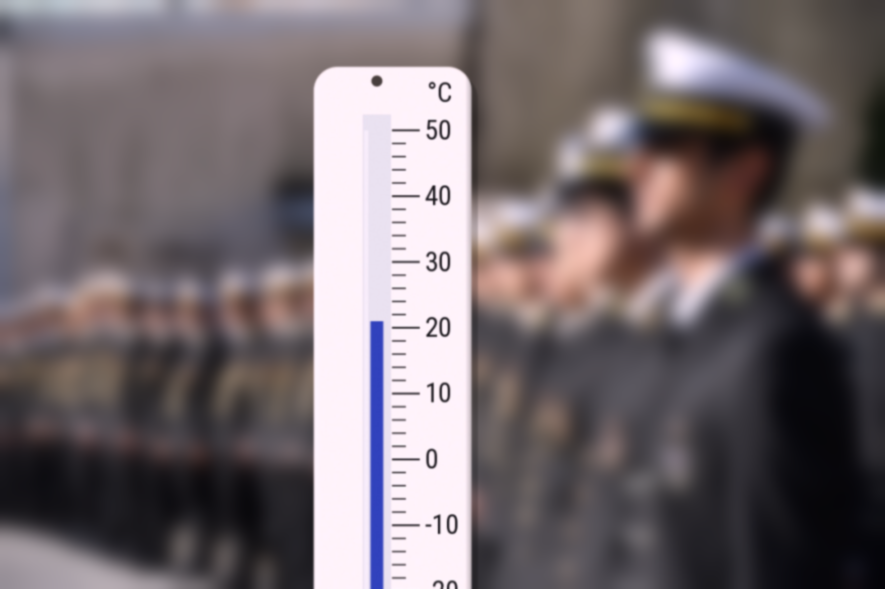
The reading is 21 °C
